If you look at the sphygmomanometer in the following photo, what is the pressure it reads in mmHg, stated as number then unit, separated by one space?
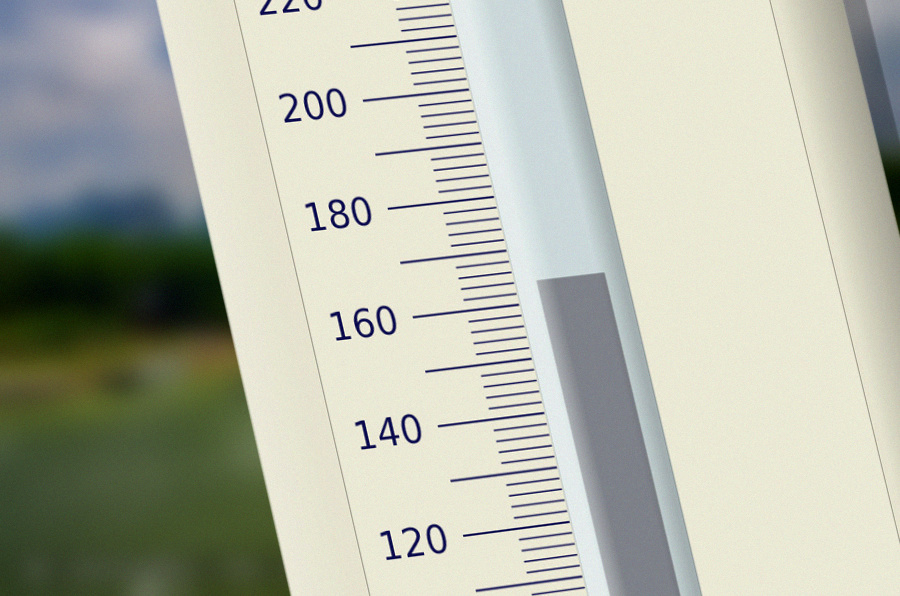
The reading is 164 mmHg
